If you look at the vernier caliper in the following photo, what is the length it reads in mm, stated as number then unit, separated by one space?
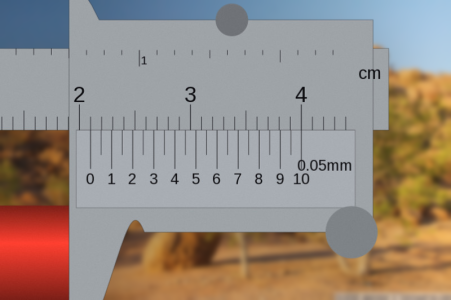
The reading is 21.0 mm
